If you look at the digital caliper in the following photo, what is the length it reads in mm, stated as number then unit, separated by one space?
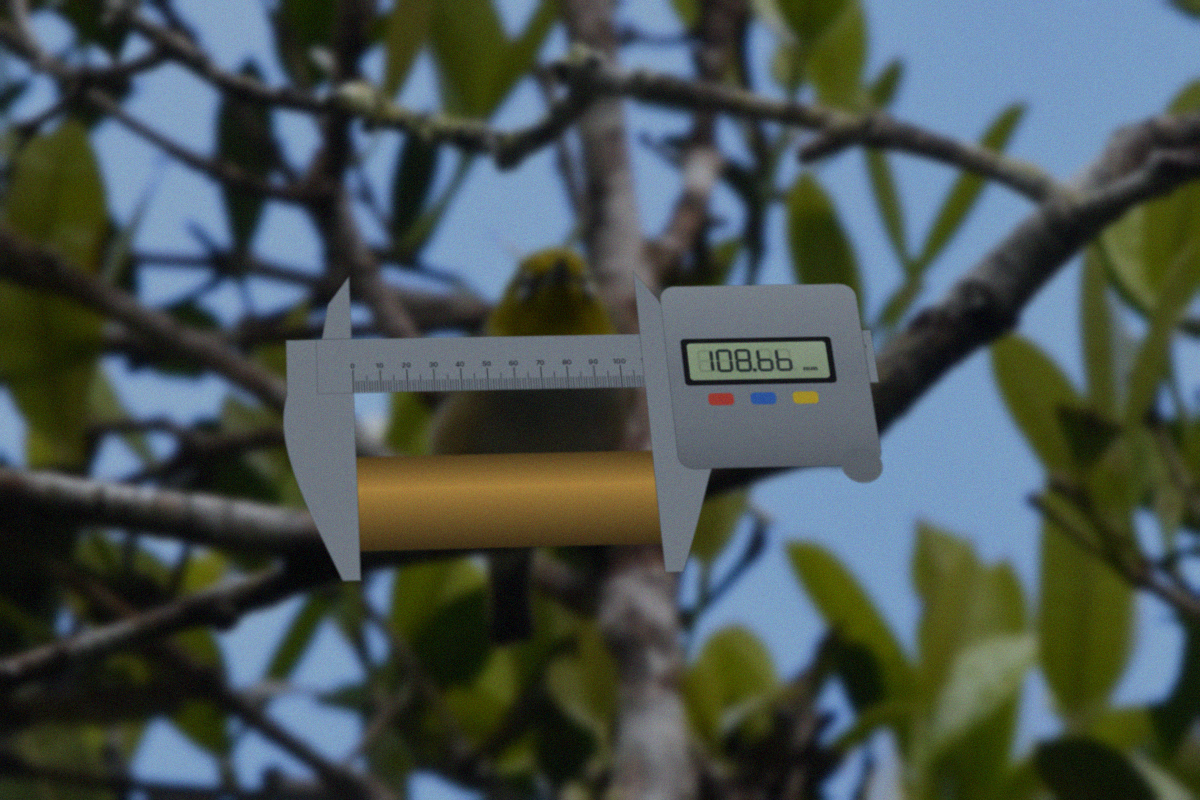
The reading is 108.66 mm
